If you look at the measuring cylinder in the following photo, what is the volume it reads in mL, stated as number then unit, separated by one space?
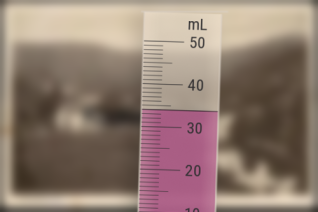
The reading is 34 mL
